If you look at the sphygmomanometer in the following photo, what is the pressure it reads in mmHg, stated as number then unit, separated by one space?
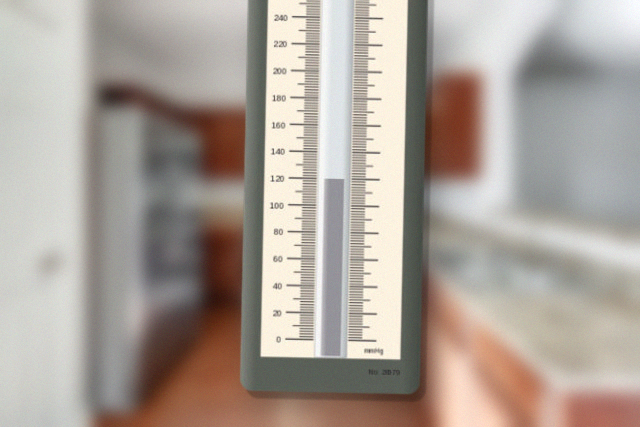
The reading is 120 mmHg
